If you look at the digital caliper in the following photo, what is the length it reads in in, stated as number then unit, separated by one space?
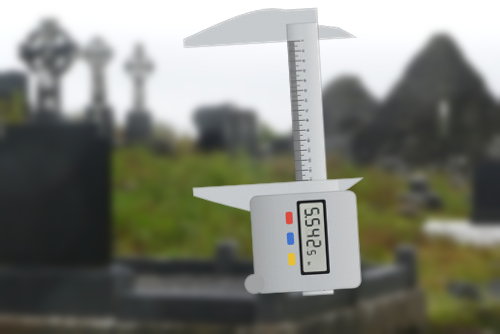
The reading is 5.5425 in
